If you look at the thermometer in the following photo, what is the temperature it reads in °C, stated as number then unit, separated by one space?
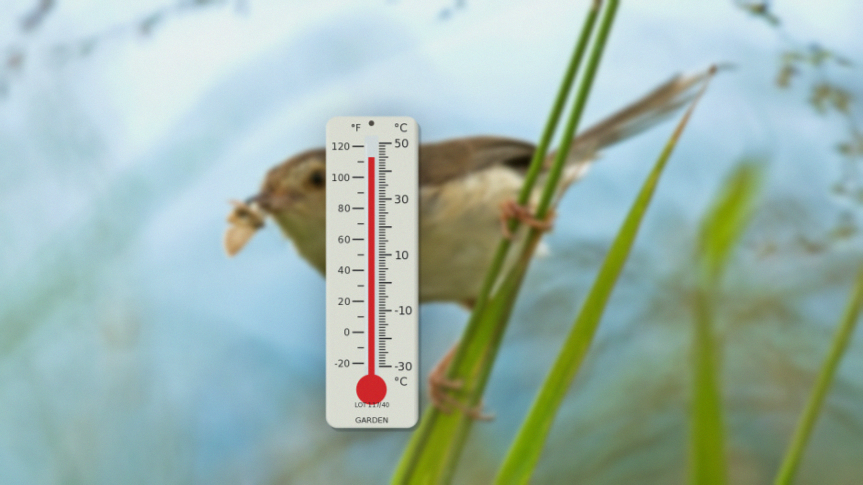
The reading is 45 °C
